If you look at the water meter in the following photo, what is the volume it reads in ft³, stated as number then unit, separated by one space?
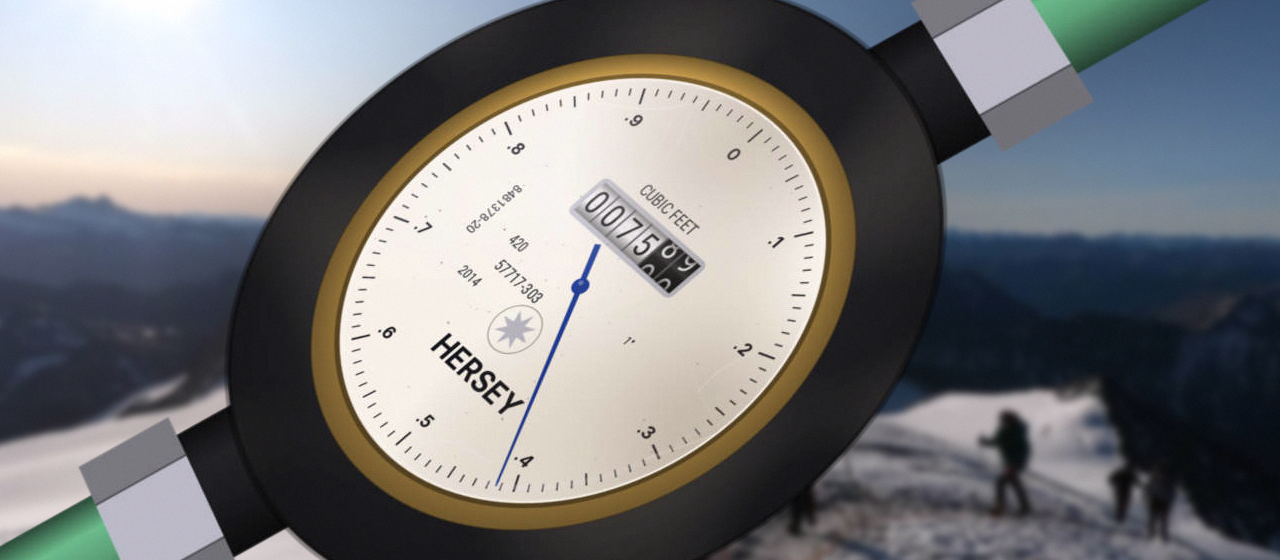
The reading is 7589.41 ft³
